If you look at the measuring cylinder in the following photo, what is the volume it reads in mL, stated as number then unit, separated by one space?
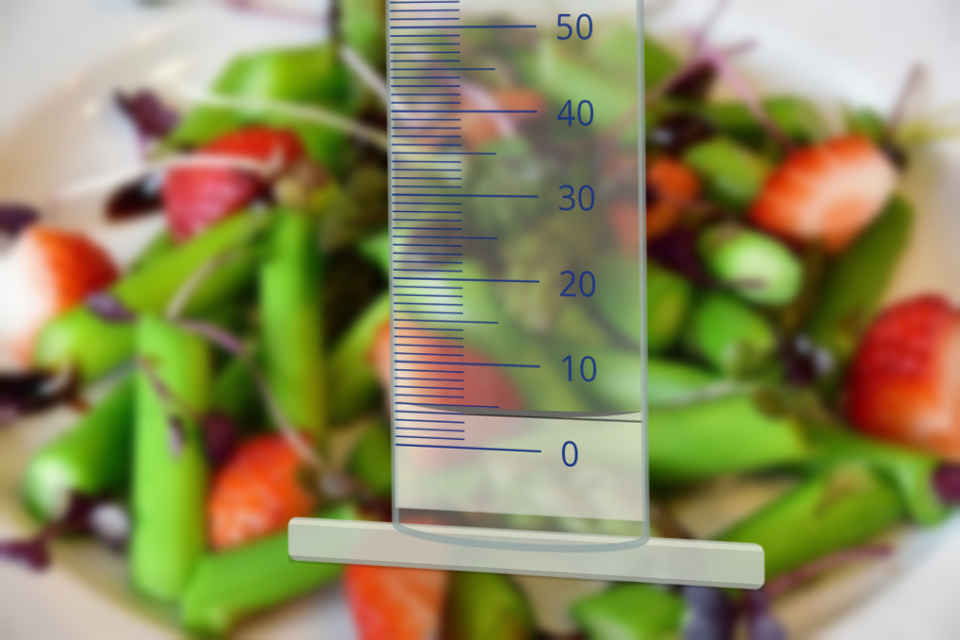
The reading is 4 mL
